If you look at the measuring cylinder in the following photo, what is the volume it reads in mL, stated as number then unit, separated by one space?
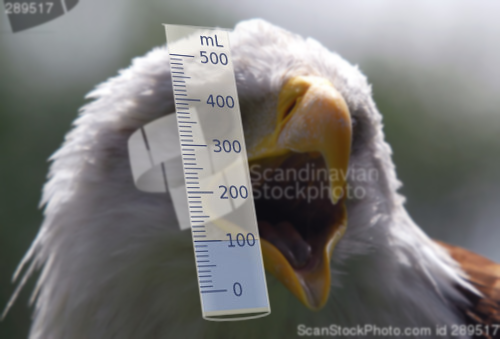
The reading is 100 mL
